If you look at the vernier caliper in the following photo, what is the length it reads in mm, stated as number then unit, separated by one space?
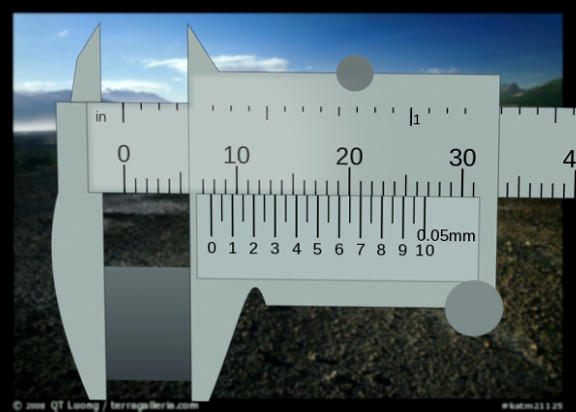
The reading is 7.7 mm
